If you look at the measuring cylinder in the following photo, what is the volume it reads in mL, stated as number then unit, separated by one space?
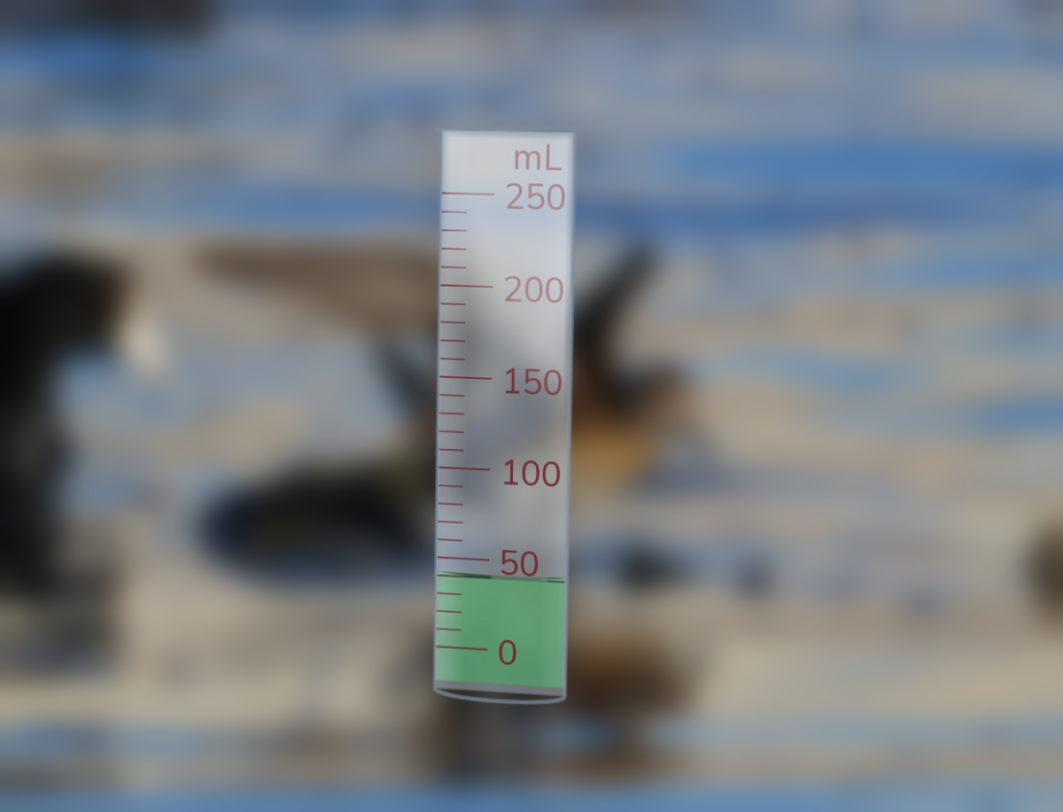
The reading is 40 mL
